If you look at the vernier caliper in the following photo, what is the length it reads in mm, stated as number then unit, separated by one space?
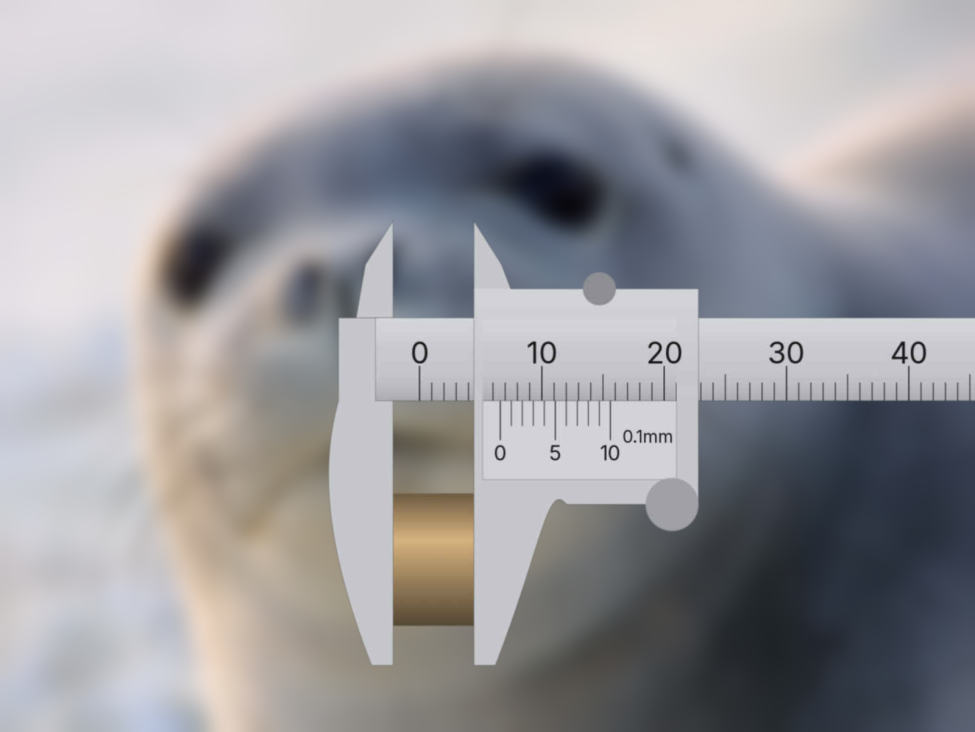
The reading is 6.6 mm
